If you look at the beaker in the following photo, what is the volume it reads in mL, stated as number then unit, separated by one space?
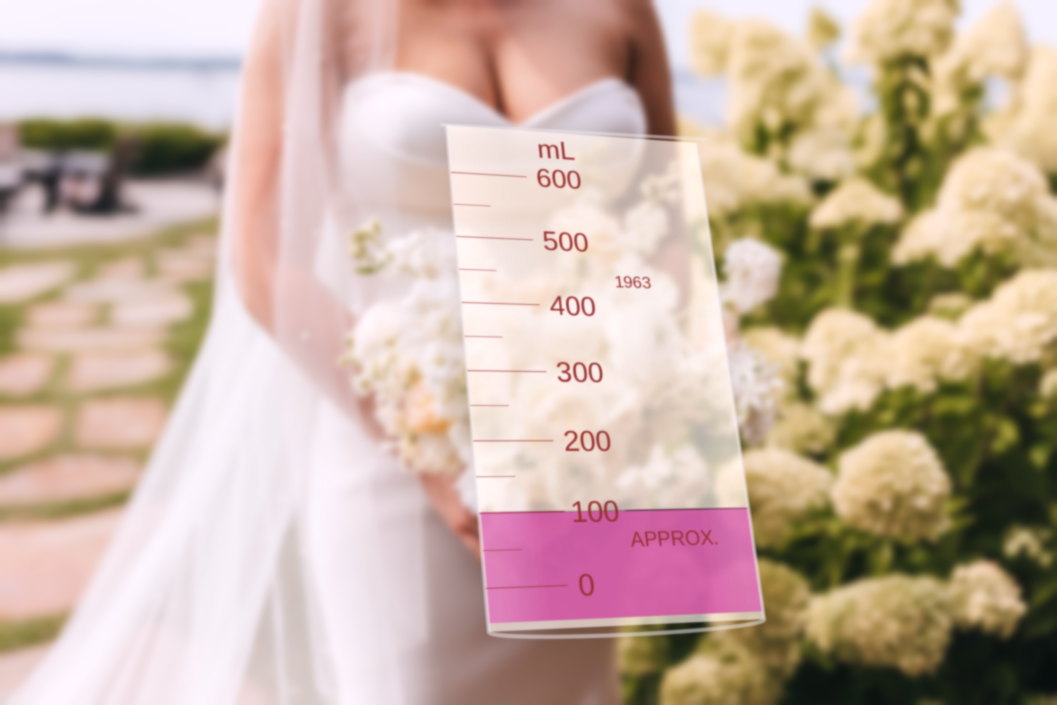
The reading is 100 mL
